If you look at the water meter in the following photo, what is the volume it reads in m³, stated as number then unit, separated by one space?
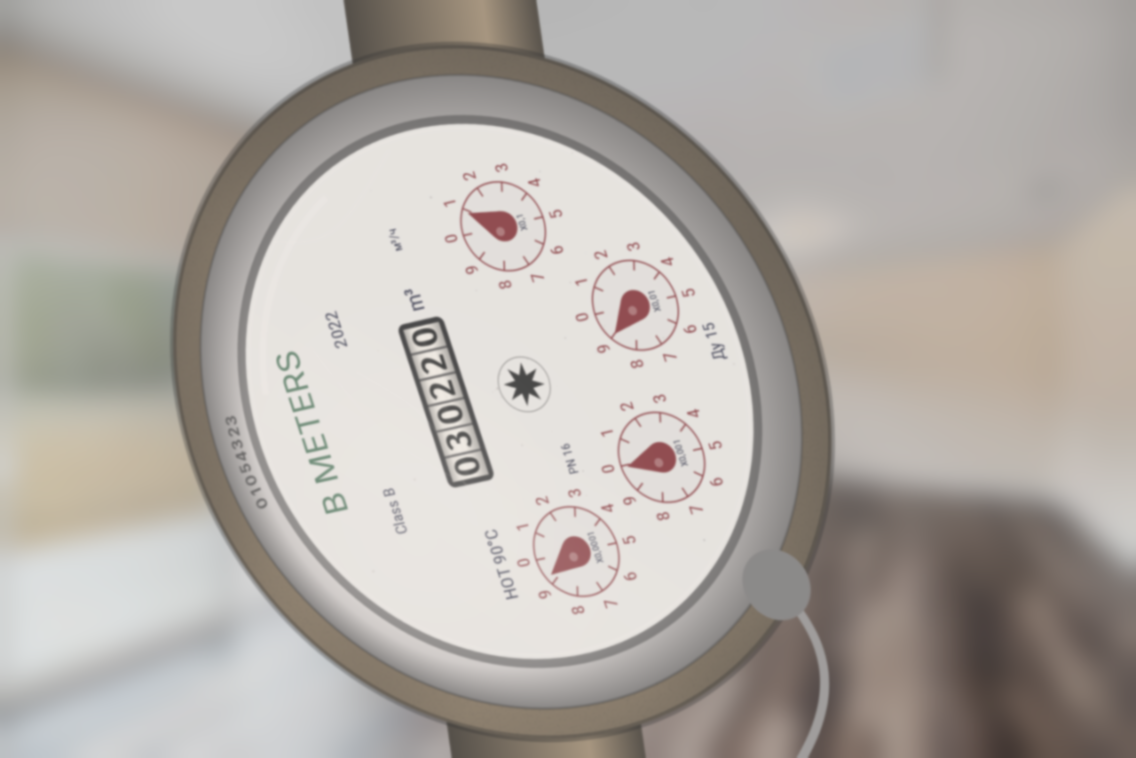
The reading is 30220.0899 m³
